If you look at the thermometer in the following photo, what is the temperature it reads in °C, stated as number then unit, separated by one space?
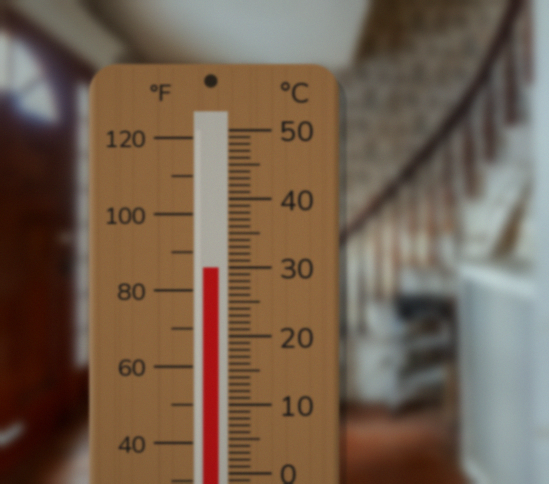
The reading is 30 °C
